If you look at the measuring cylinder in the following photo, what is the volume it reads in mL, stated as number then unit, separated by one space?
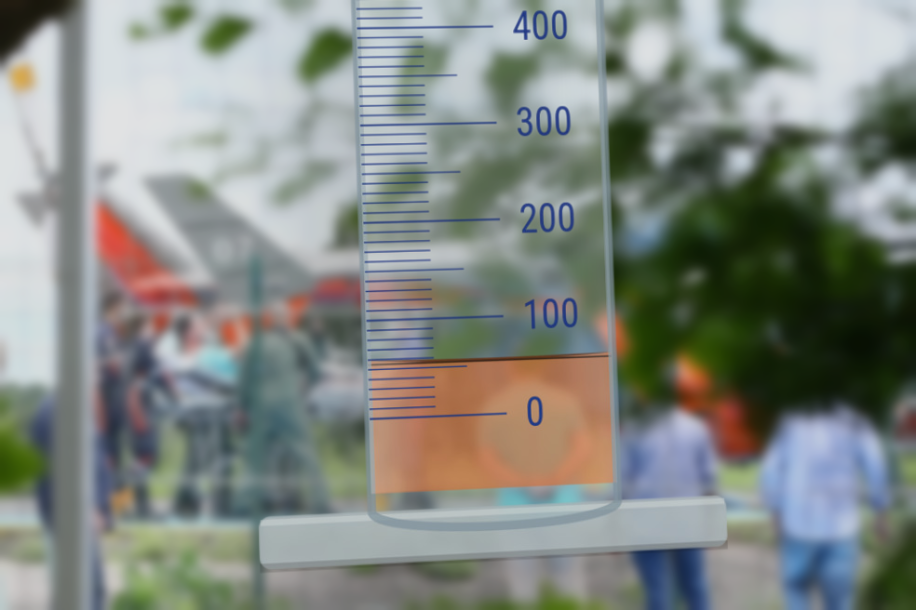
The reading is 55 mL
